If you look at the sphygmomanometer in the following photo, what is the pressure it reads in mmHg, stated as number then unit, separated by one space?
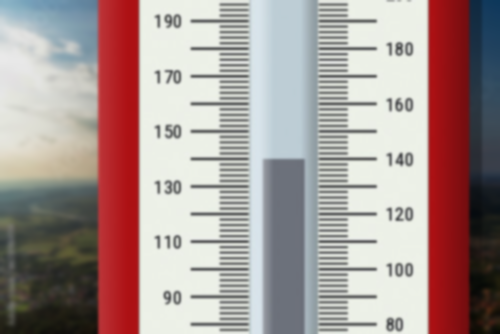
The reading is 140 mmHg
